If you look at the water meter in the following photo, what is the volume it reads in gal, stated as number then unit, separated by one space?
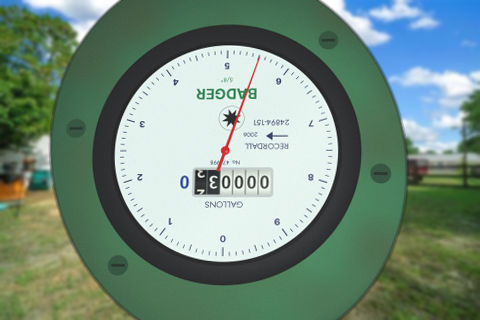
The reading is 325.5 gal
